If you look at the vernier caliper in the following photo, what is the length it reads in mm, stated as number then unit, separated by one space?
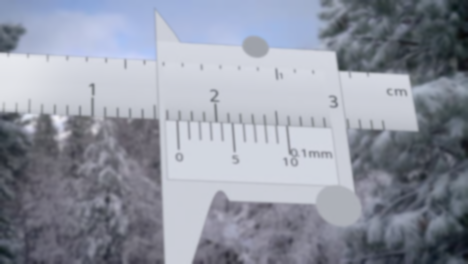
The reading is 16.8 mm
